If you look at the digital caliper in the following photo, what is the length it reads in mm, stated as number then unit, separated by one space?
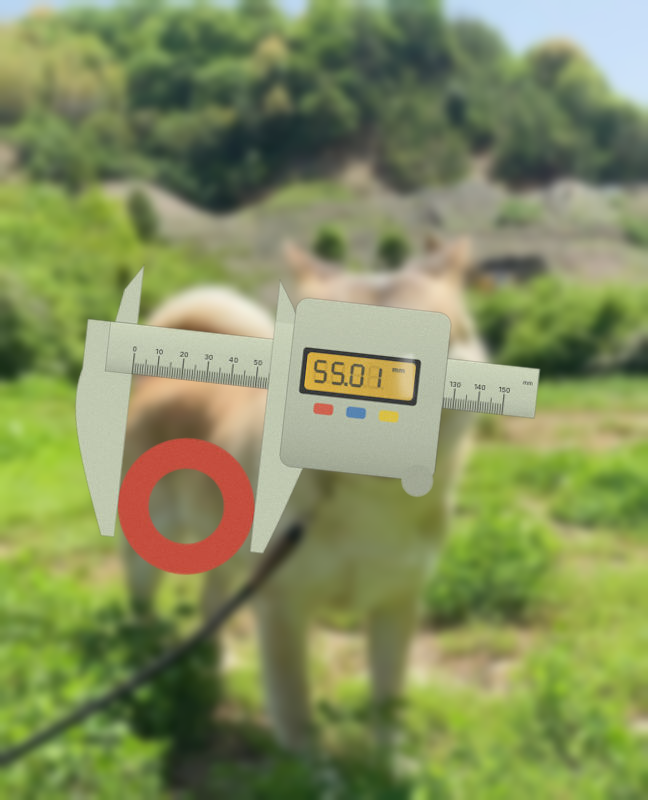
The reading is 55.01 mm
